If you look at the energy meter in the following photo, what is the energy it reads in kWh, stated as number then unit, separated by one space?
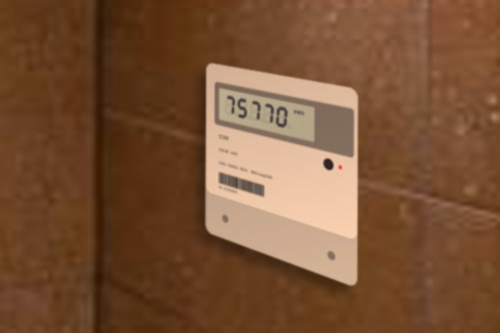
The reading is 75770 kWh
